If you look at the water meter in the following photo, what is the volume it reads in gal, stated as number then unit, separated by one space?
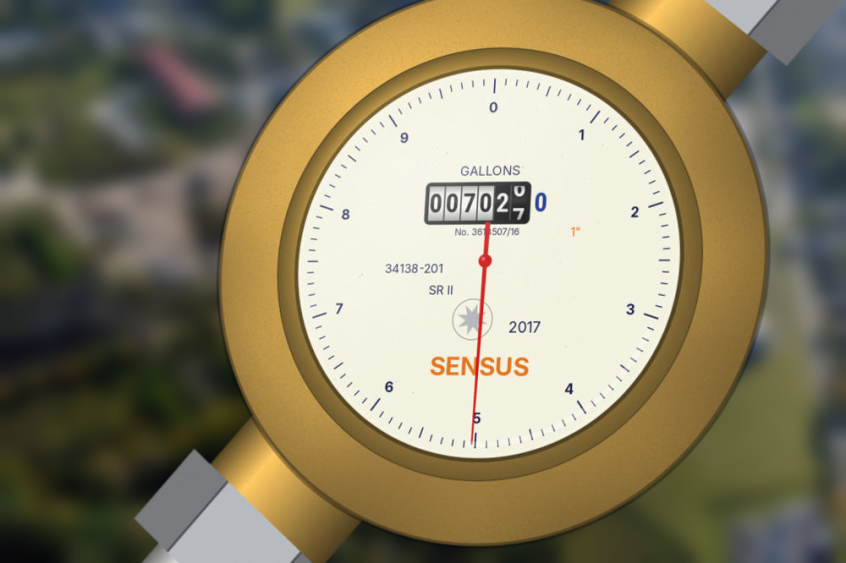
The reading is 70265.0 gal
